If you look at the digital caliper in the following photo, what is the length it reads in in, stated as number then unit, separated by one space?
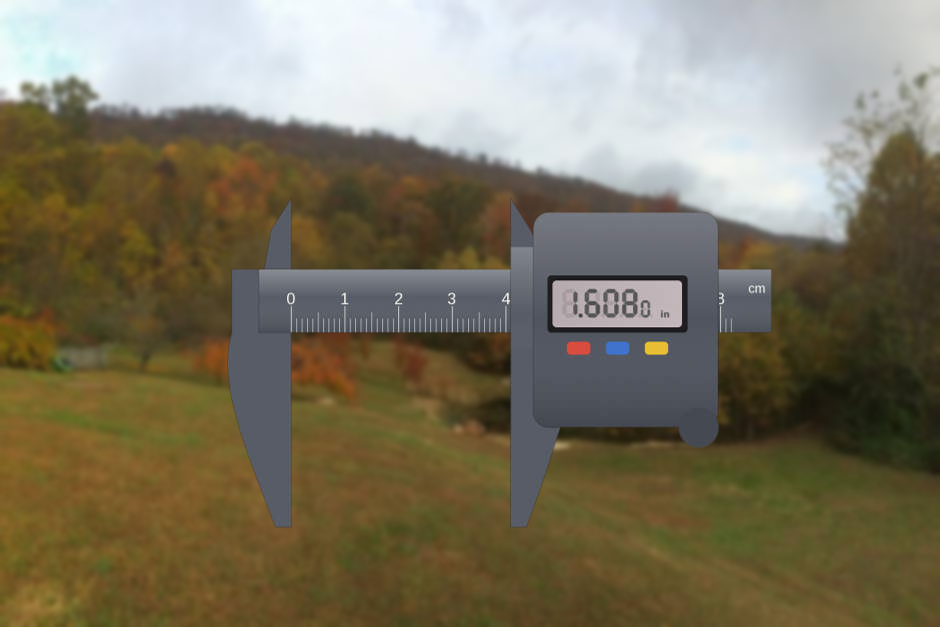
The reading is 1.6080 in
